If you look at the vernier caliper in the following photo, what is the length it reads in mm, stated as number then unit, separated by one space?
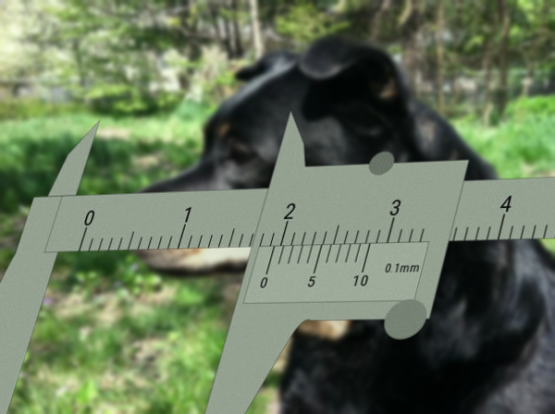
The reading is 19.4 mm
